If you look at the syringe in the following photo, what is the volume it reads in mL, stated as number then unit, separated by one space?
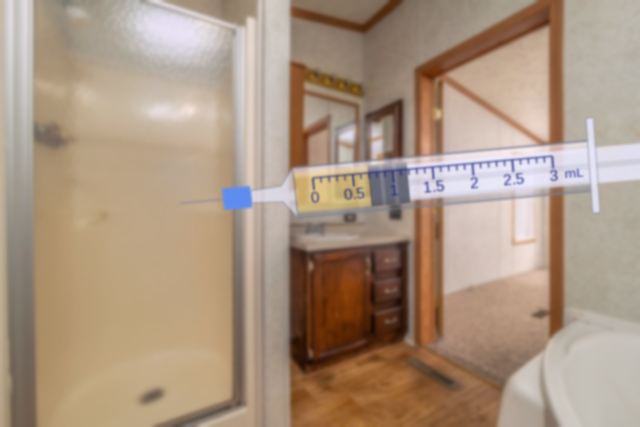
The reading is 0.7 mL
